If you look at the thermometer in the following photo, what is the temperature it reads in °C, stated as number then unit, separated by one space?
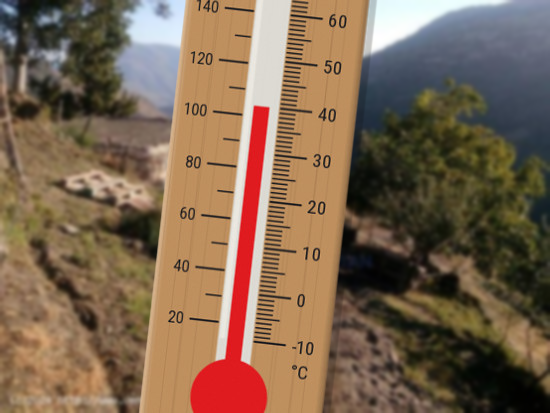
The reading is 40 °C
